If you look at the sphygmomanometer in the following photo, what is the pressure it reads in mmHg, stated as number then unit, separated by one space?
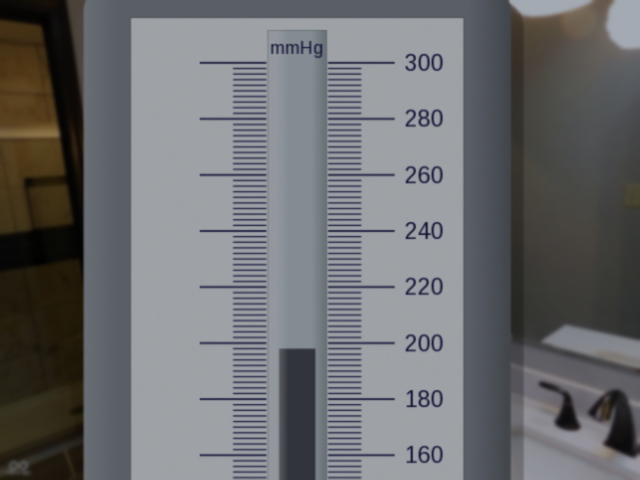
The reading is 198 mmHg
